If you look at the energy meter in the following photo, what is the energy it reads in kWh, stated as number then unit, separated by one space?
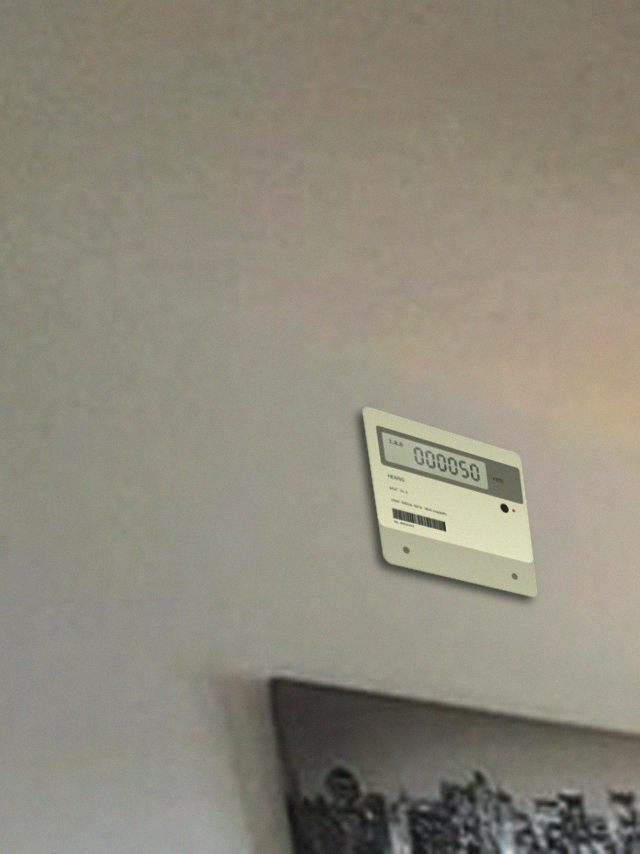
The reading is 50 kWh
